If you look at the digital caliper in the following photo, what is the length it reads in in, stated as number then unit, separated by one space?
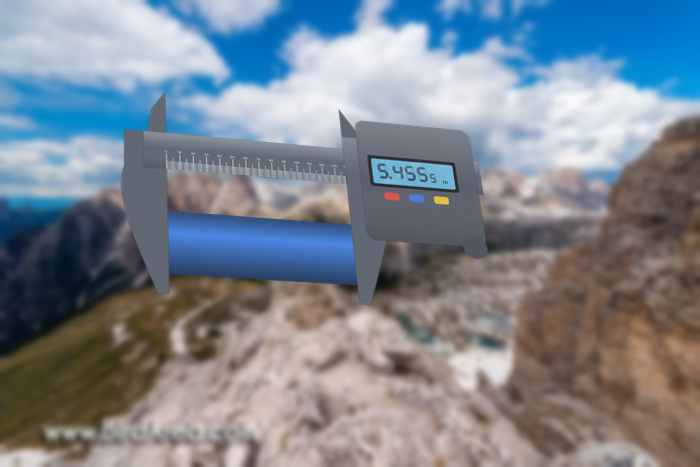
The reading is 5.4555 in
